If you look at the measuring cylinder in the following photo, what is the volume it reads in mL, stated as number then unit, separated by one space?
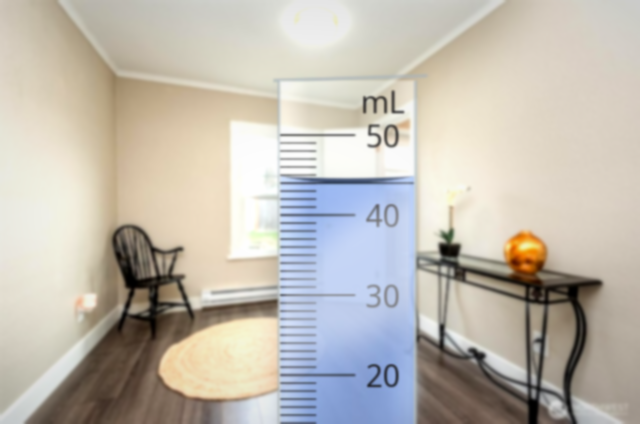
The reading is 44 mL
